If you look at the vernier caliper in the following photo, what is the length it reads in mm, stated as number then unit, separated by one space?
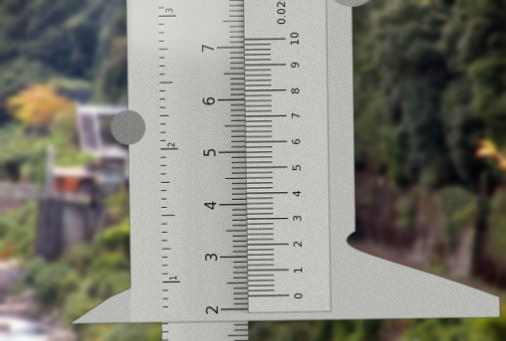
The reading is 22.5 mm
